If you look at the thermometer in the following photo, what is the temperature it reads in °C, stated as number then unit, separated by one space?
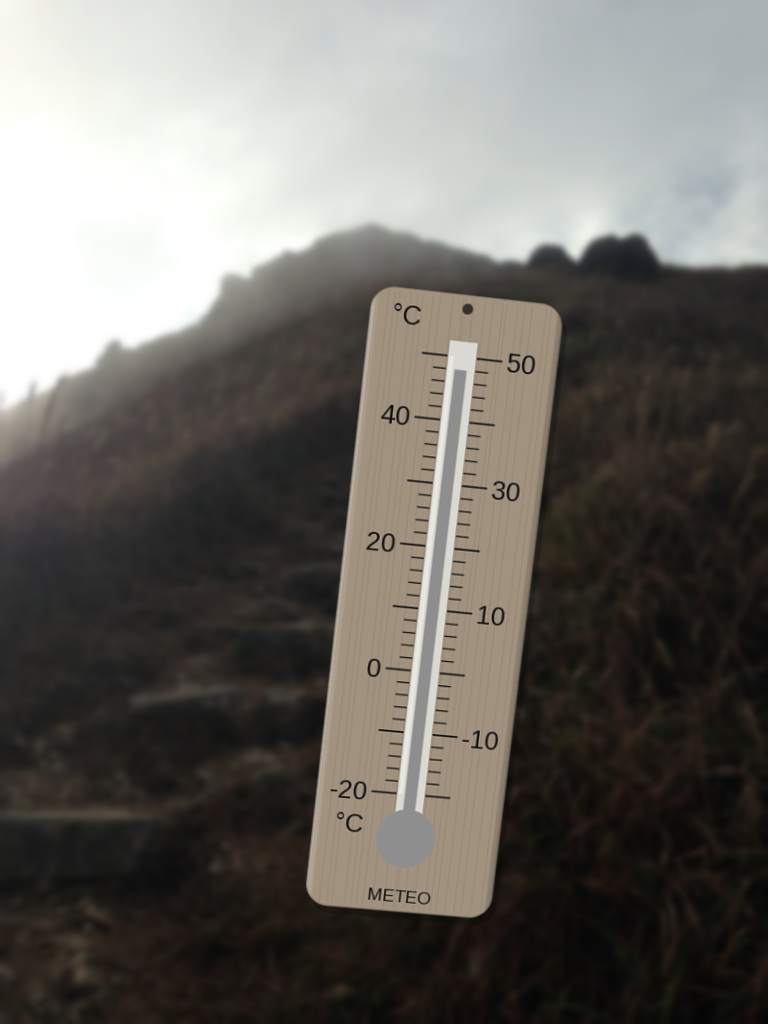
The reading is 48 °C
